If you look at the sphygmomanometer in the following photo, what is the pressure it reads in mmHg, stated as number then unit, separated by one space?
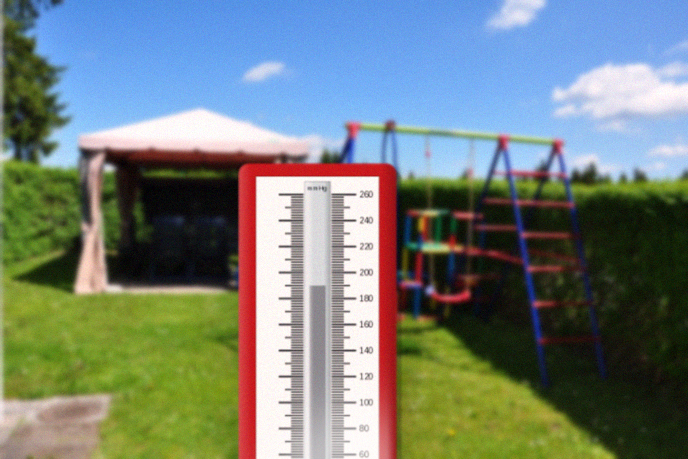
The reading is 190 mmHg
